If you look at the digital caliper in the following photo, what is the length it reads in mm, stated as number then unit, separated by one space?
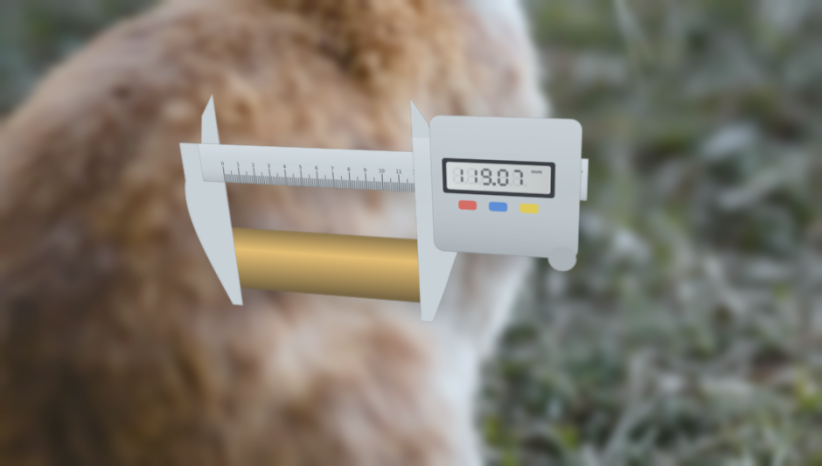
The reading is 119.07 mm
